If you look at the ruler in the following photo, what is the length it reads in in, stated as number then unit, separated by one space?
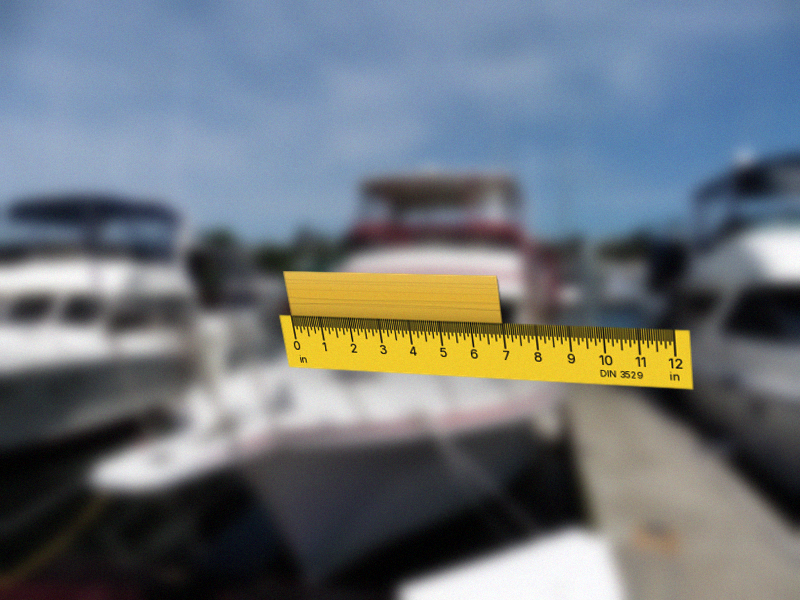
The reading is 7 in
